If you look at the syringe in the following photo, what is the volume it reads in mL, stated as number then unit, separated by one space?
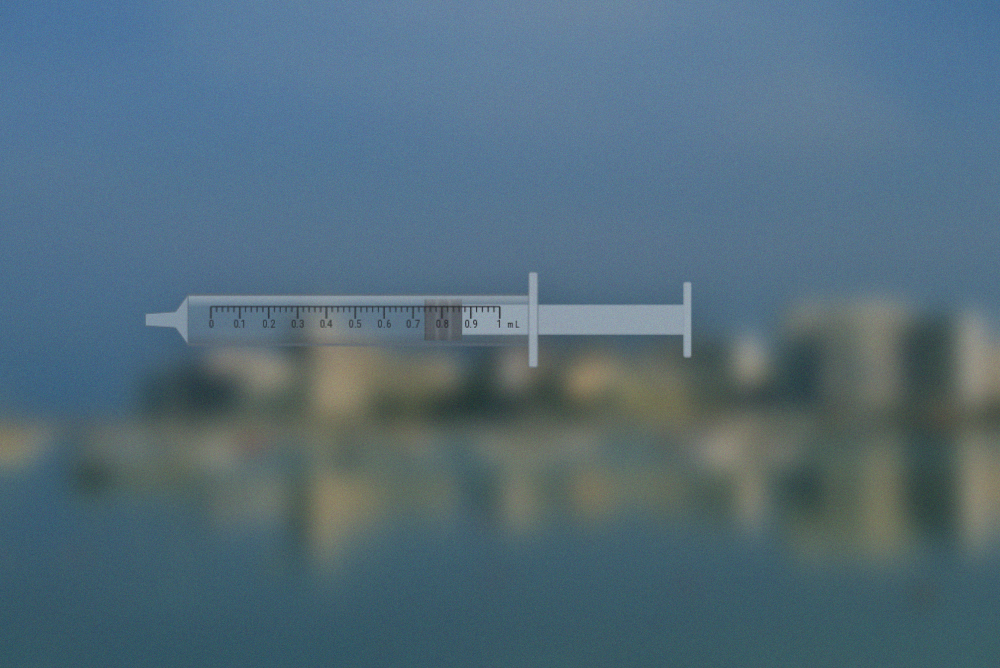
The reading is 0.74 mL
